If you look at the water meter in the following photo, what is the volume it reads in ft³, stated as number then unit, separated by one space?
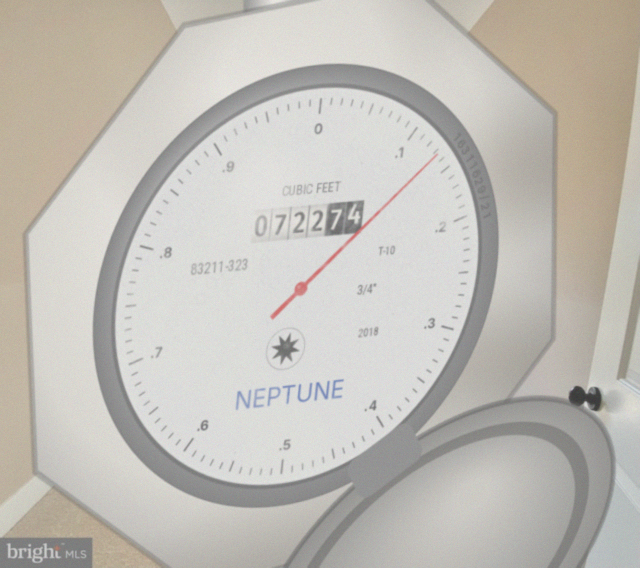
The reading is 72274.13 ft³
